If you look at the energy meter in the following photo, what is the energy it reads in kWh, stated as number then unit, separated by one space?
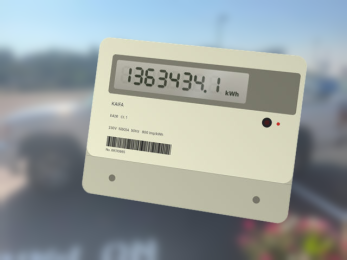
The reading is 1363434.1 kWh
